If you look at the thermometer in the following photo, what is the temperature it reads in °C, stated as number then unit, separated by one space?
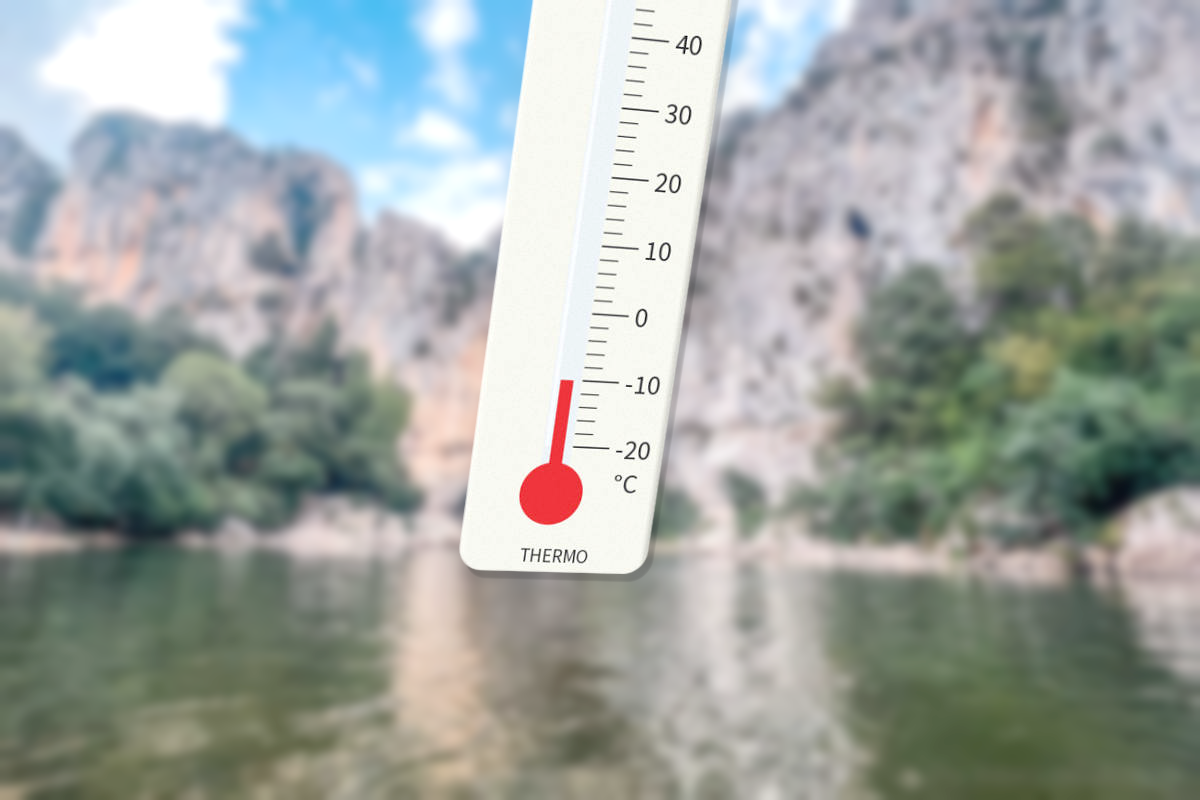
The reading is -10 °C
